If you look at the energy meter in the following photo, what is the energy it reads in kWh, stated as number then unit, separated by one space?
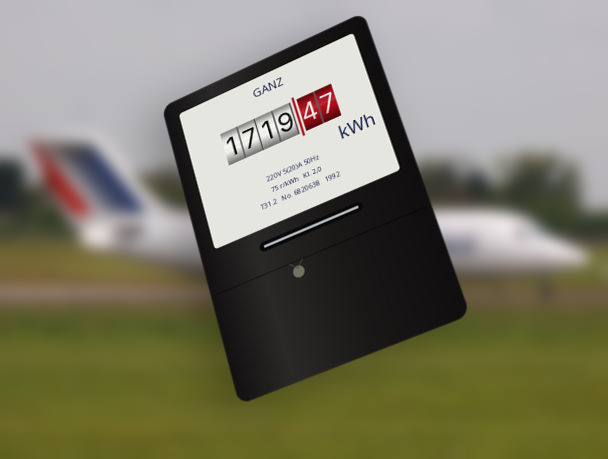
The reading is 1719.47 kWh
